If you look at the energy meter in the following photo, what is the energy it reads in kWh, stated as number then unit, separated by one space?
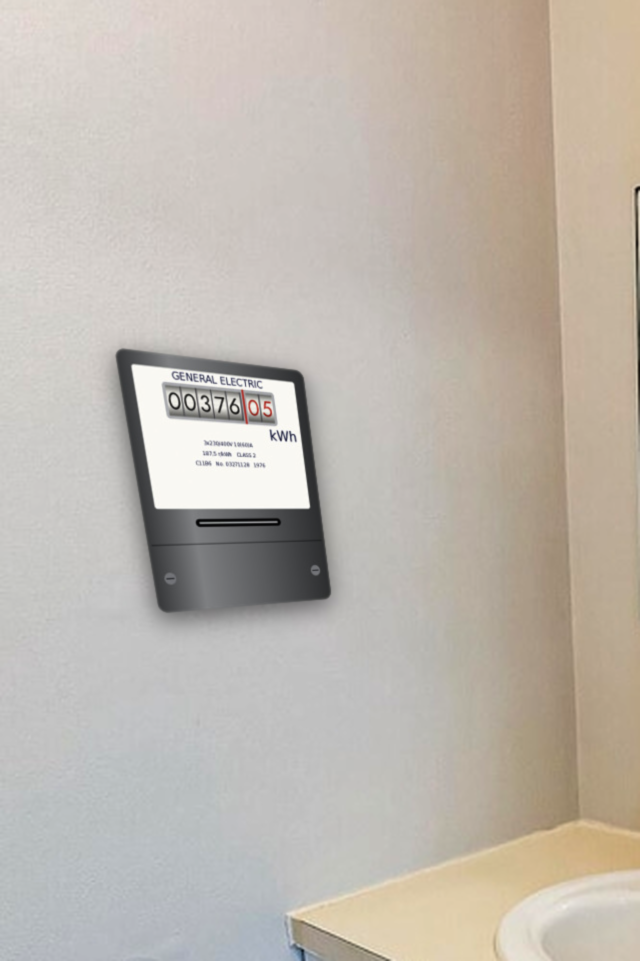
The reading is 376.05 kWh
